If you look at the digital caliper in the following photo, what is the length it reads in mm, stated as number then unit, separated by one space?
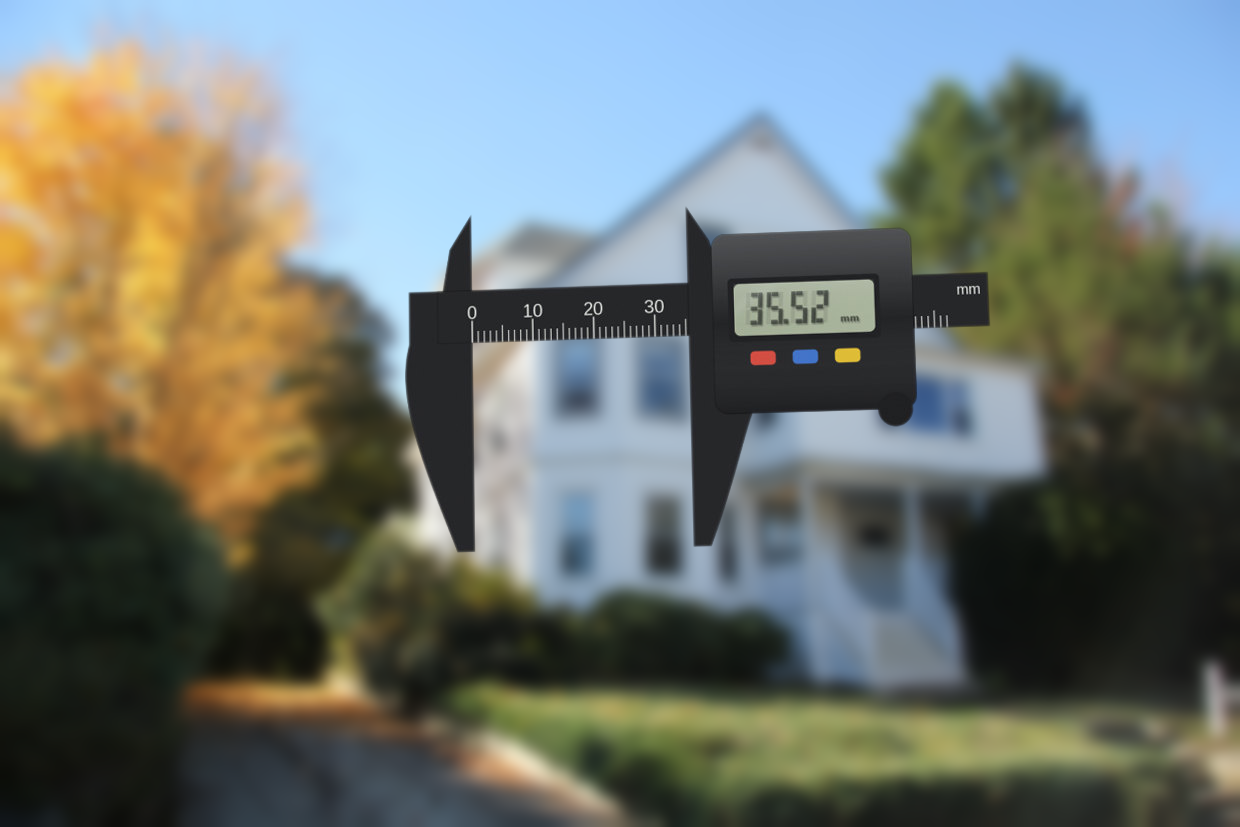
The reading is 35.52 mm
